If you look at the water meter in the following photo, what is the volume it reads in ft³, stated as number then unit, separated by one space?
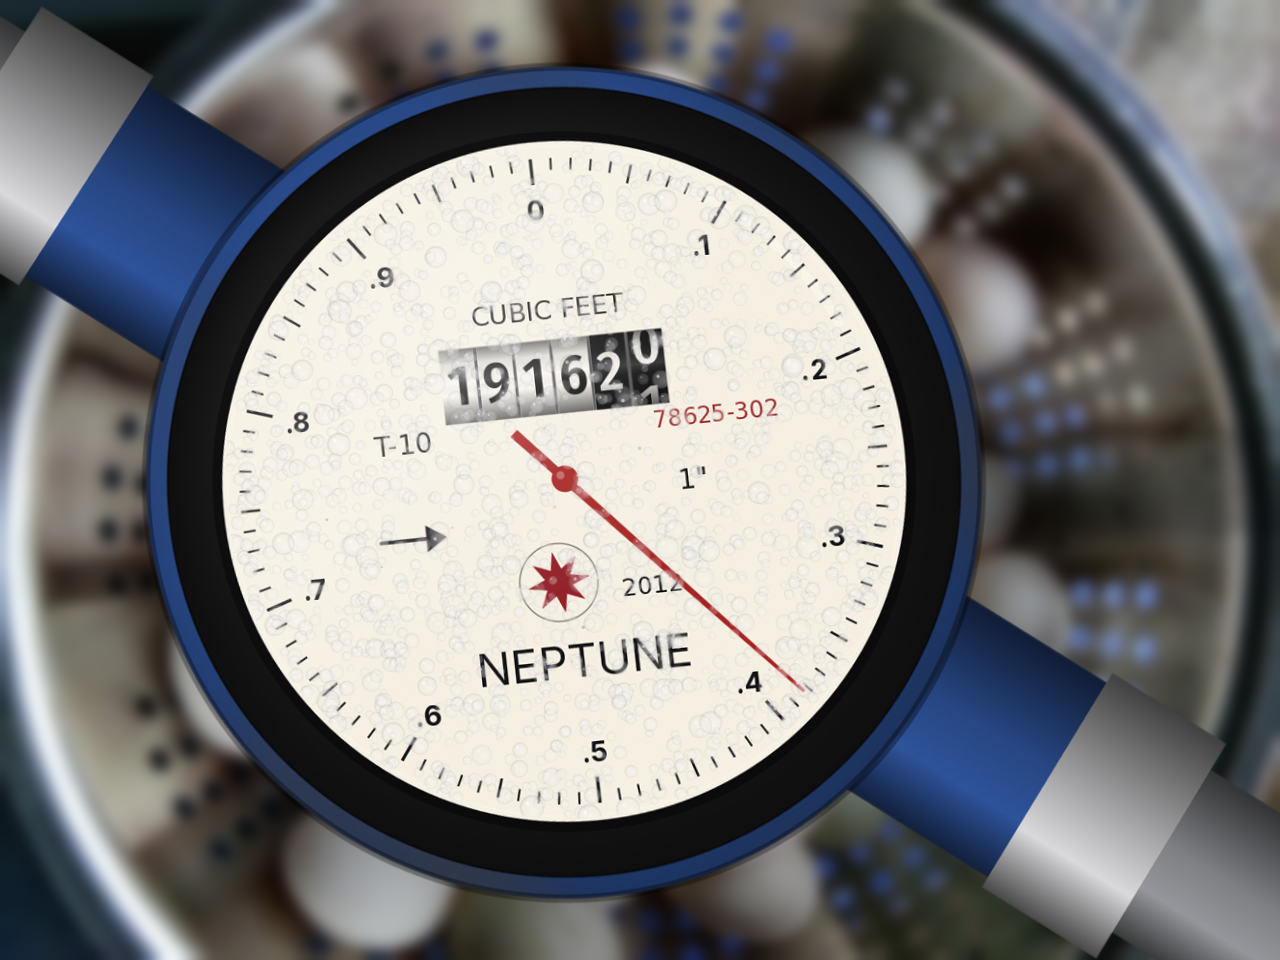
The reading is 191620.38 ft³
